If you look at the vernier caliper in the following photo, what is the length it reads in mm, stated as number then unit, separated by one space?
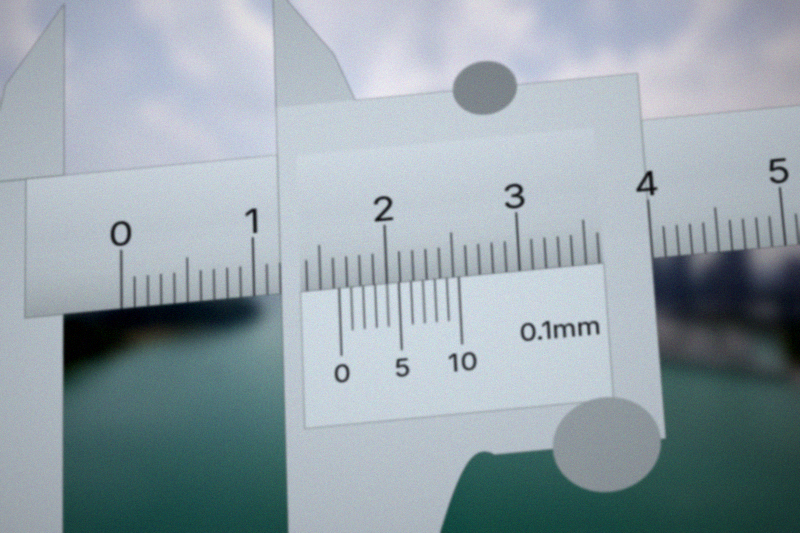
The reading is 16.4 mm
